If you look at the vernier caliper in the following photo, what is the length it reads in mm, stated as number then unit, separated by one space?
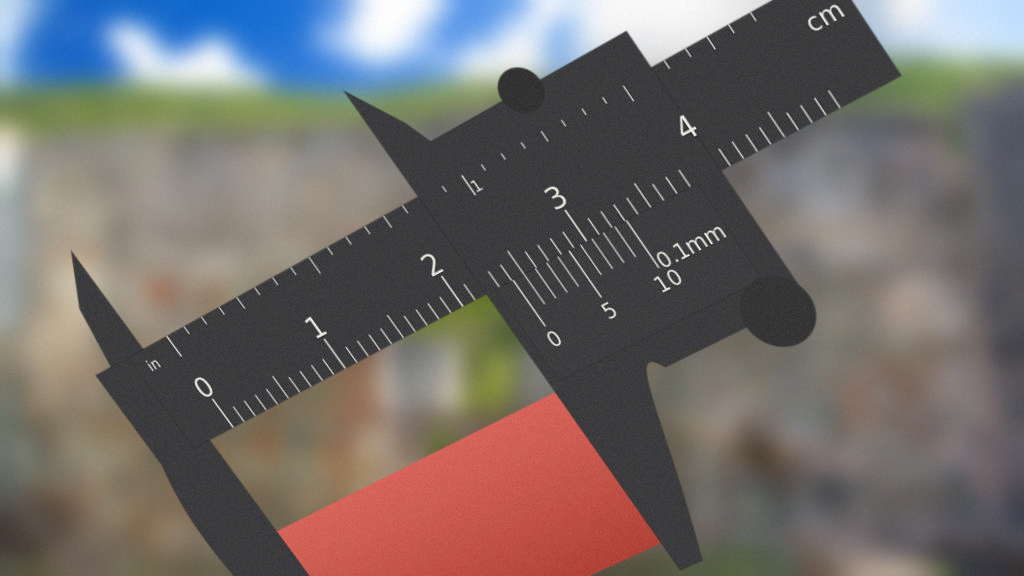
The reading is 24.1 mm
